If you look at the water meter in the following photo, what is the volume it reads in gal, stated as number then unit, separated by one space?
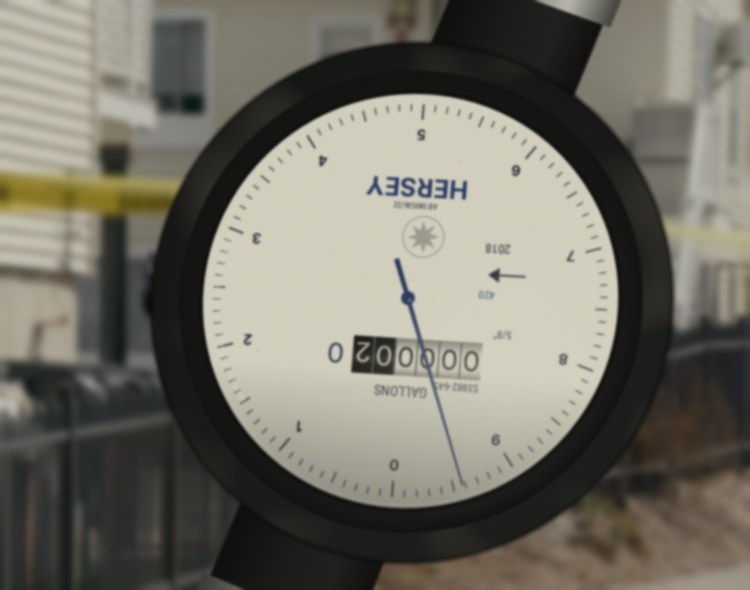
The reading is 19.4 gal
